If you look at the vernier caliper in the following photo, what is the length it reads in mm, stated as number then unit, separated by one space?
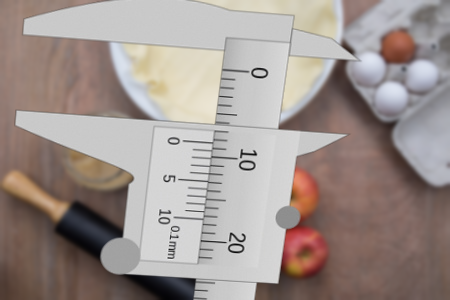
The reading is 8.4 mm
